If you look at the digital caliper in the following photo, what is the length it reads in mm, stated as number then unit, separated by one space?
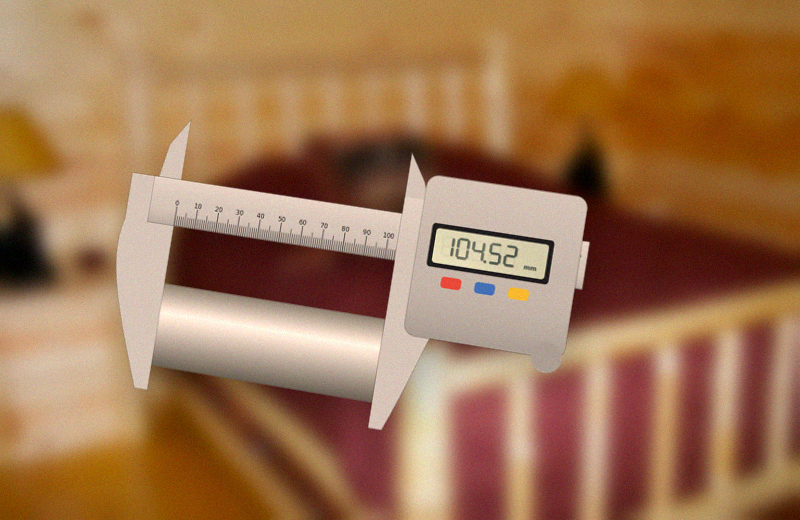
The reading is 104.52 mm
